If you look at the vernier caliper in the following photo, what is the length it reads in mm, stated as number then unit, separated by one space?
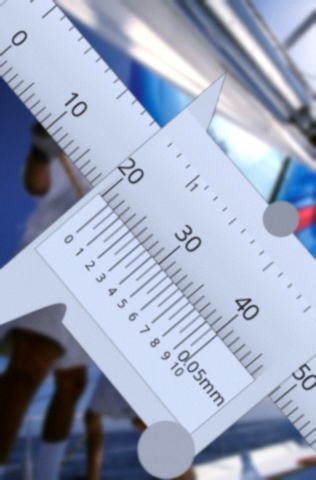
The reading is 21.2 mm
